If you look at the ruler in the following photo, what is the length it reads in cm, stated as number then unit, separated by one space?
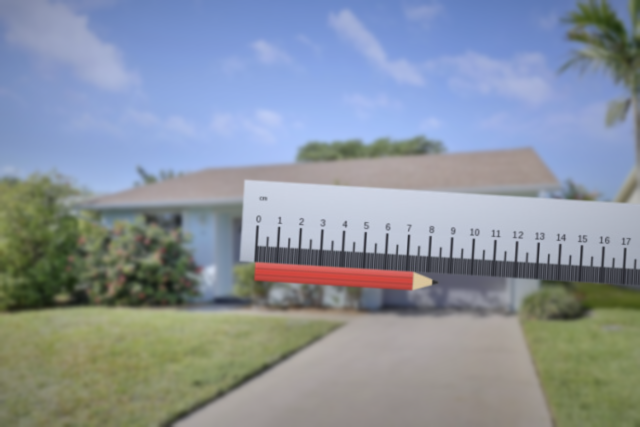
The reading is 8.5 cm
